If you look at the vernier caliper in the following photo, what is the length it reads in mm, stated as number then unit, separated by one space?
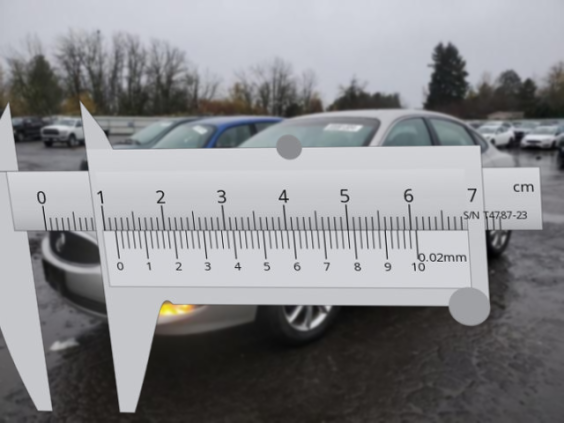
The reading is 11.8 mm
